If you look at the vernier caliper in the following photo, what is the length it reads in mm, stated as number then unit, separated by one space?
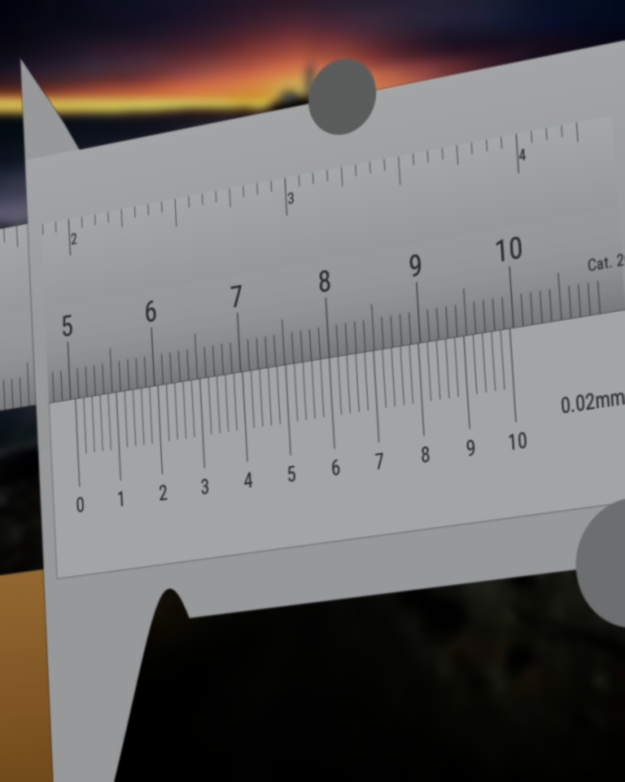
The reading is 50.6 mm
